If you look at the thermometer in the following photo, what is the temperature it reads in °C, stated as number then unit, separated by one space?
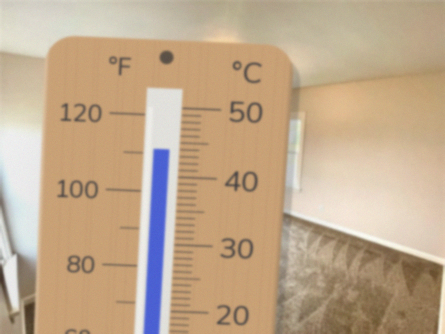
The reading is 44 °C
